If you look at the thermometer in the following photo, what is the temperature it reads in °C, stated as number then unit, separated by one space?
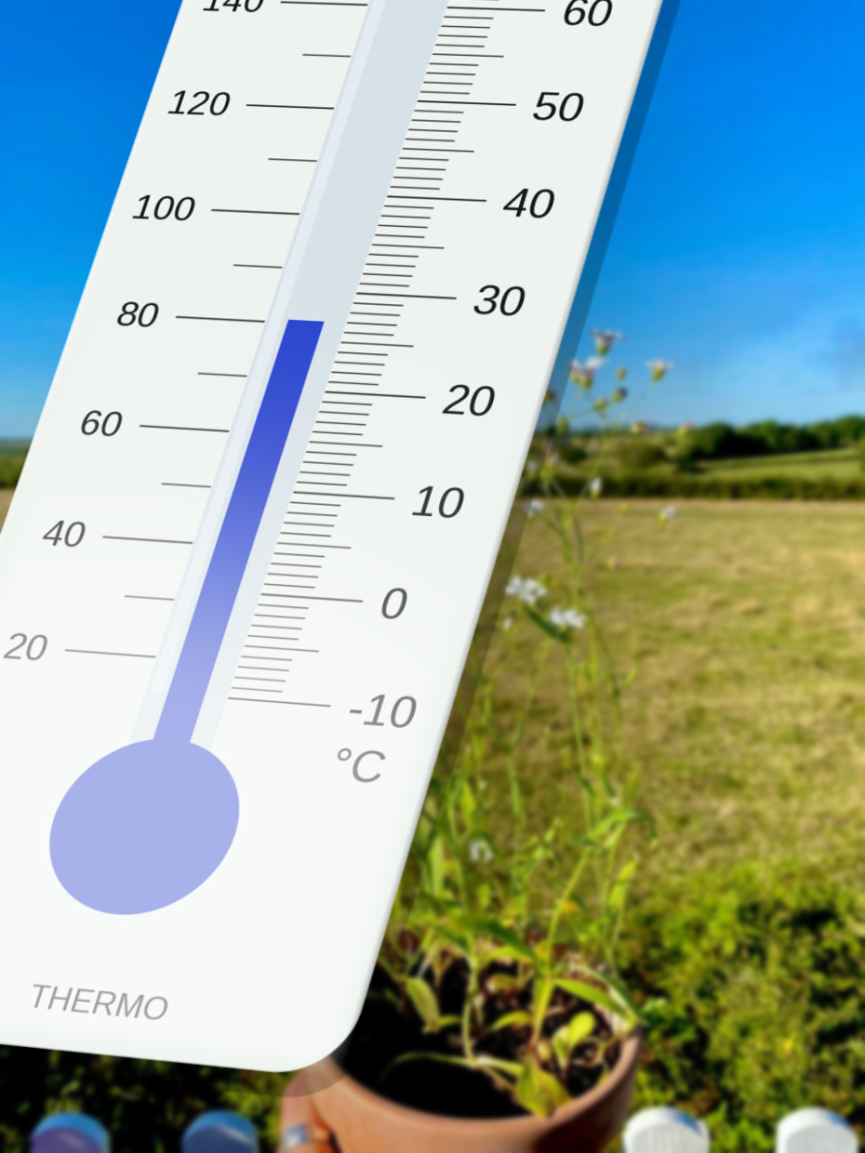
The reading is 27 °C
